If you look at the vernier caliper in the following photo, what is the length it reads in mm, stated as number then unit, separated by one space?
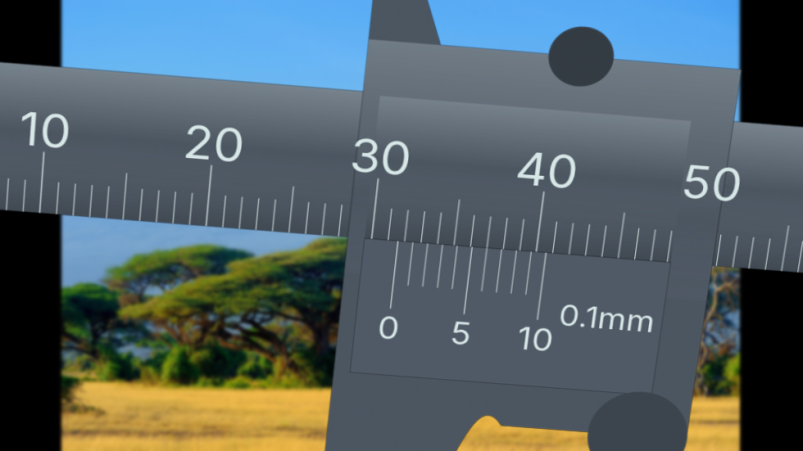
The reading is 31.6 mm
